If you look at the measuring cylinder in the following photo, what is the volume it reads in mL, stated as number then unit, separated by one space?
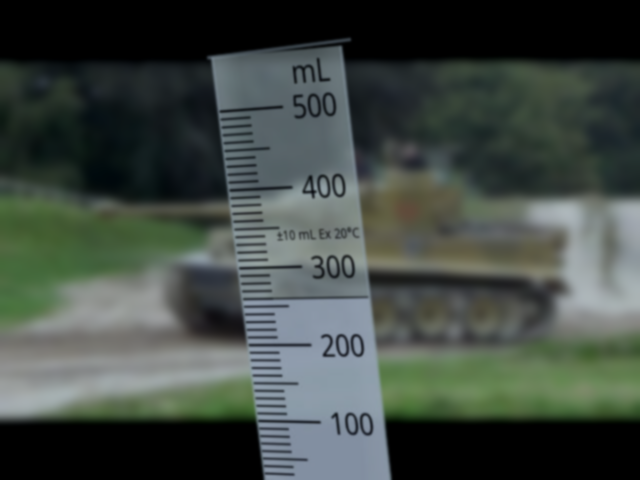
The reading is 260 mL
